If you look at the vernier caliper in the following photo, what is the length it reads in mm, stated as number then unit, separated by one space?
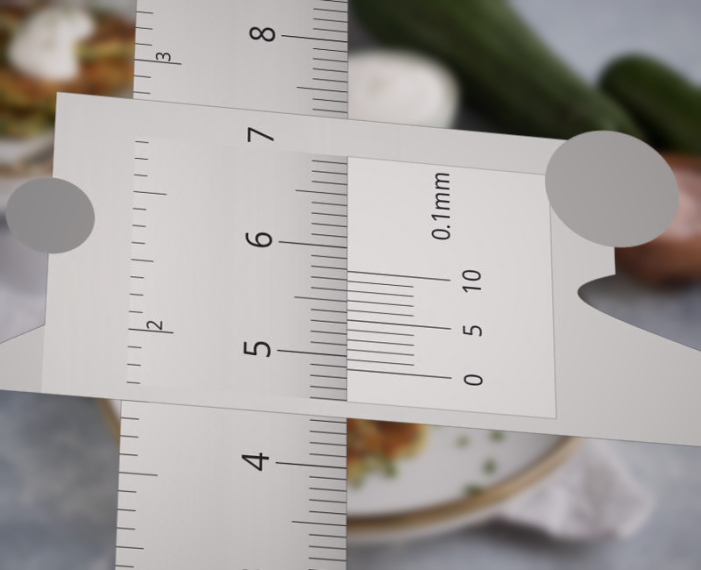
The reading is 48.8 mm
